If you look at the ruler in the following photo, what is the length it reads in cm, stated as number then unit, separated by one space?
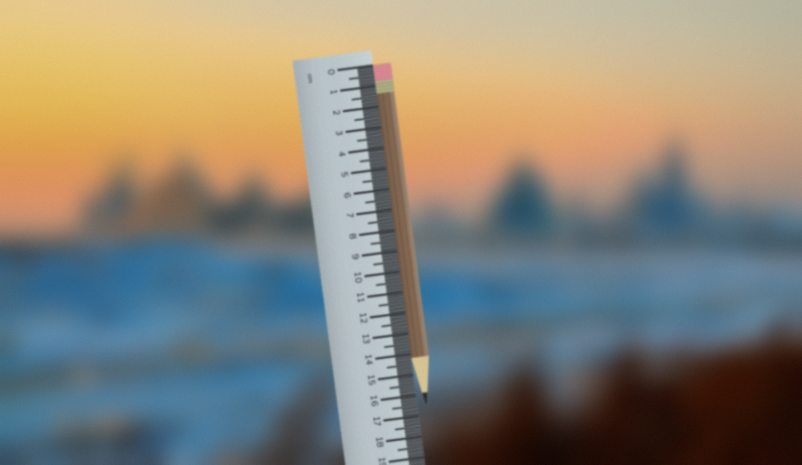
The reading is 16.5 cm
